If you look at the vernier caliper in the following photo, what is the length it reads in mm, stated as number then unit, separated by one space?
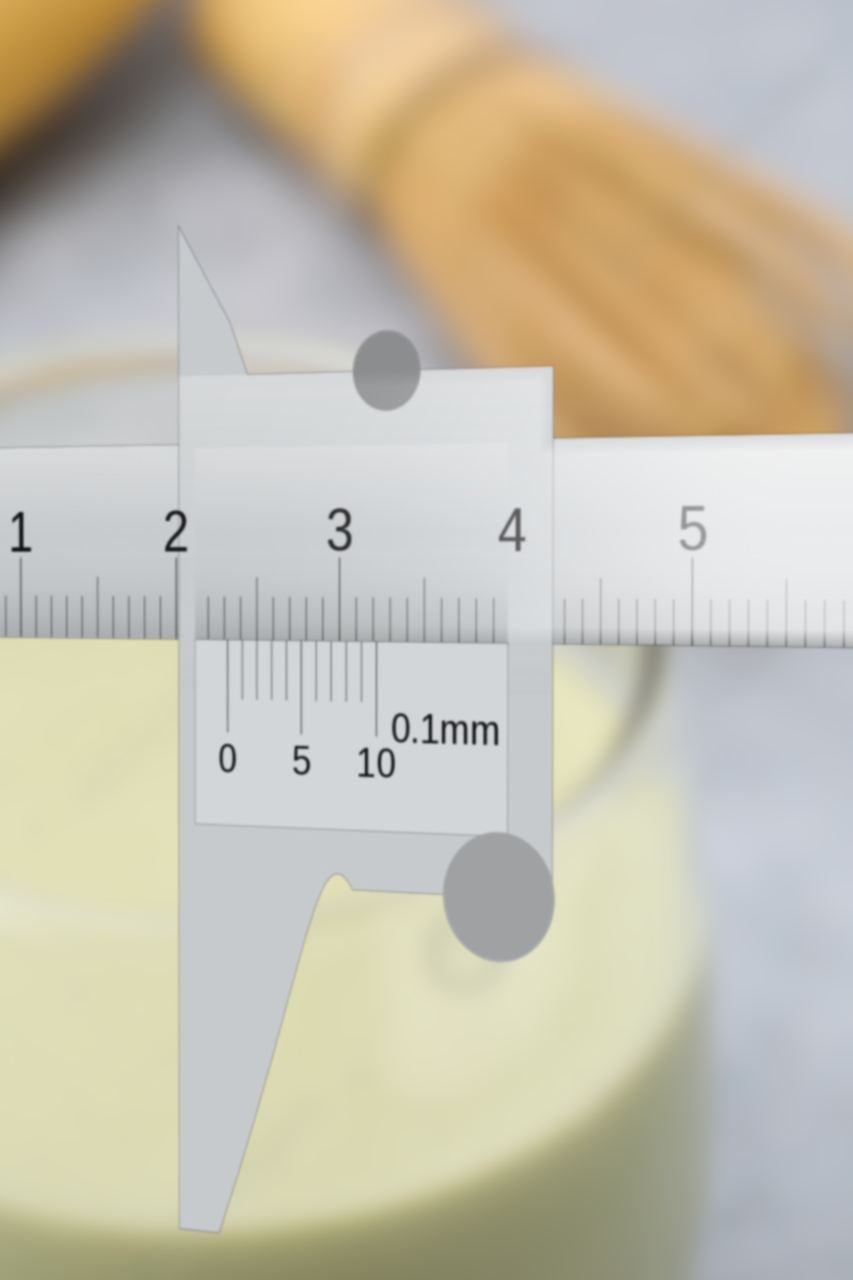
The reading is 23.2 mm
